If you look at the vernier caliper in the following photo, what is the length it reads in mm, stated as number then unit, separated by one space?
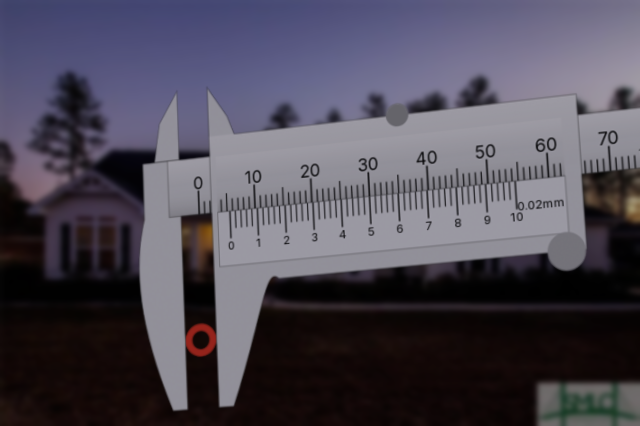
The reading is 5.5 mm
